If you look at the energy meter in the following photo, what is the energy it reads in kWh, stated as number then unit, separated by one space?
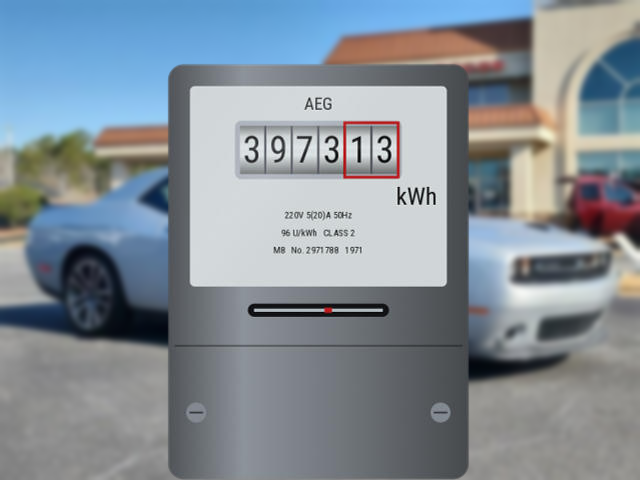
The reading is 3973.13 kWh
